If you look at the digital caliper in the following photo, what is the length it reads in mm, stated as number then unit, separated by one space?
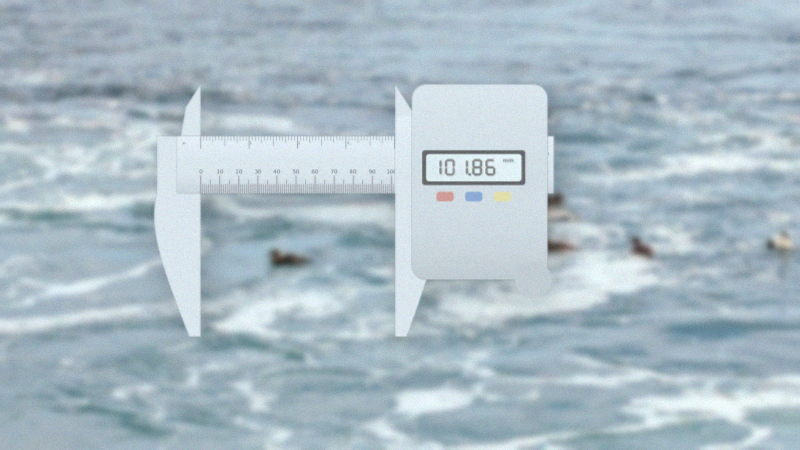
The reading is 101.86 mm
